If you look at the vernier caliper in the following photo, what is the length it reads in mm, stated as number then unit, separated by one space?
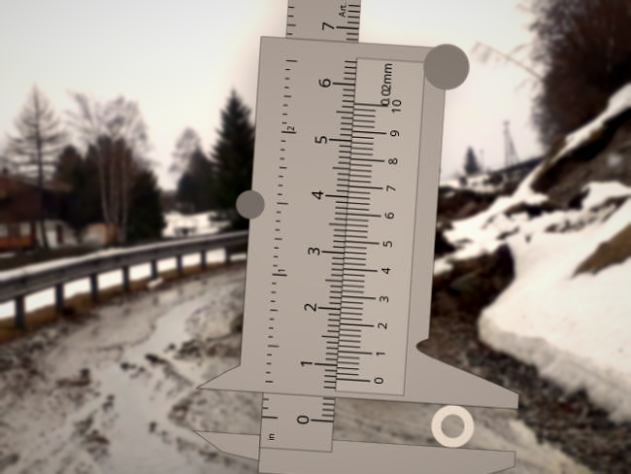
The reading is 7.6 mm
